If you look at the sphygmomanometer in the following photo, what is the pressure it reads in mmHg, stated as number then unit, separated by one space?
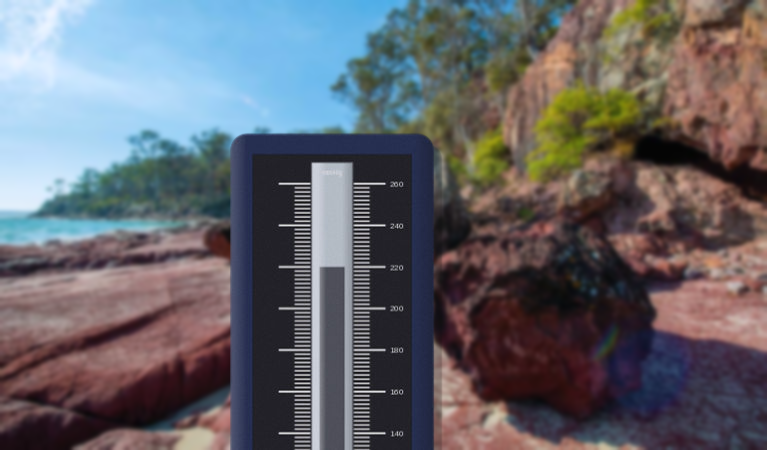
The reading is 220 mmHg
